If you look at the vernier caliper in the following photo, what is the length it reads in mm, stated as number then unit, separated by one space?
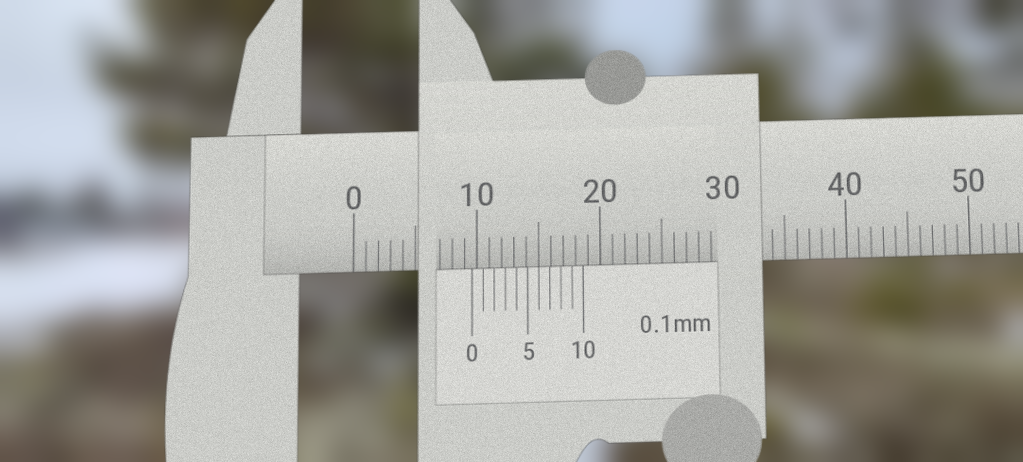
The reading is 9.6 mm
